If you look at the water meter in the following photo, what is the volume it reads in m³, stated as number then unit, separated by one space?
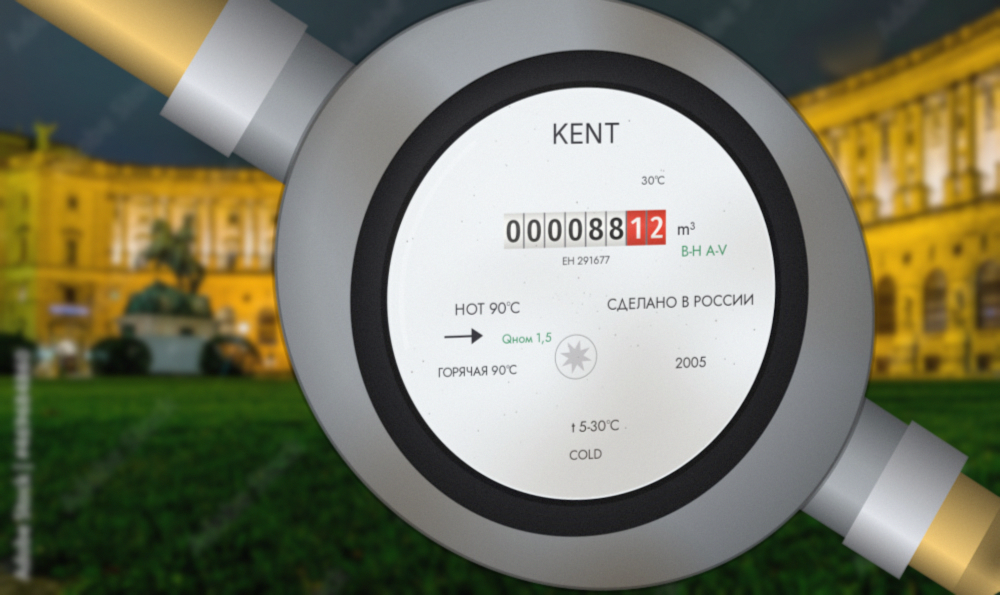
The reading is 88.12 m³
